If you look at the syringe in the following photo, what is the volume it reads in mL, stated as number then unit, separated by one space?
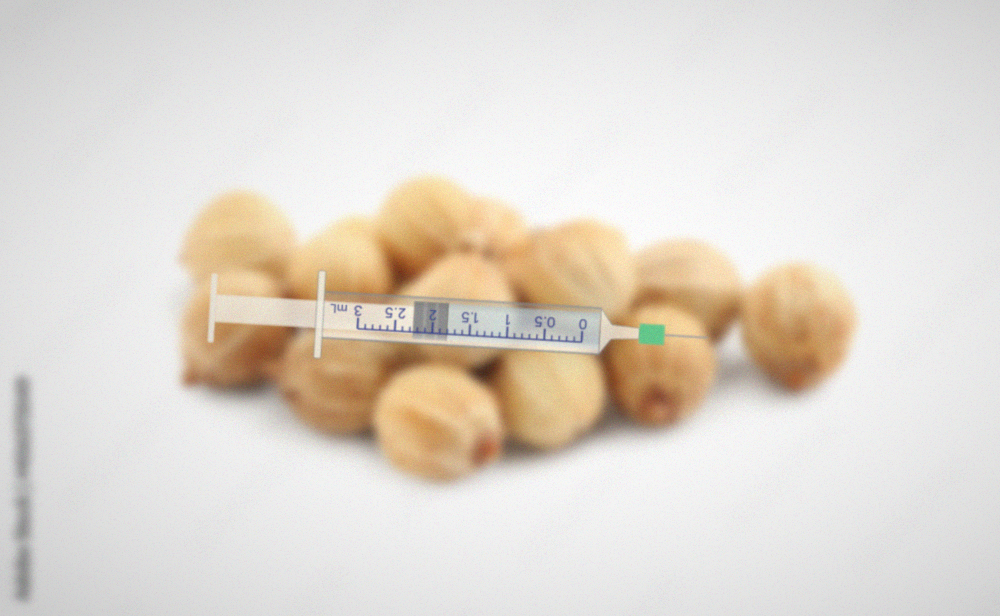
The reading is 1.8 mL
